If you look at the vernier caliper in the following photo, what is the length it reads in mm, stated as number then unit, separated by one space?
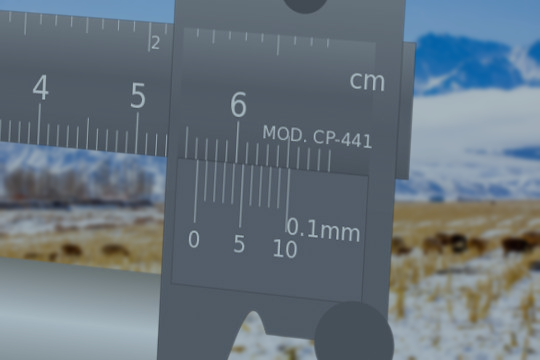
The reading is 56.2 mm
